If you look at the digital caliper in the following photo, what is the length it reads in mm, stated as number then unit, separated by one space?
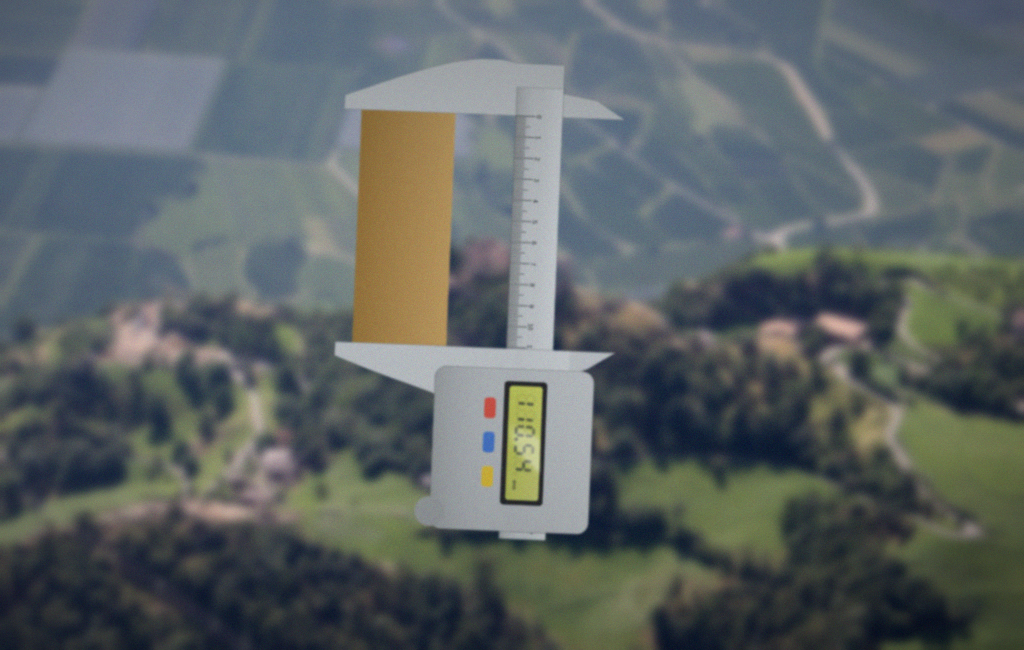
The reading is 110.54 mm
